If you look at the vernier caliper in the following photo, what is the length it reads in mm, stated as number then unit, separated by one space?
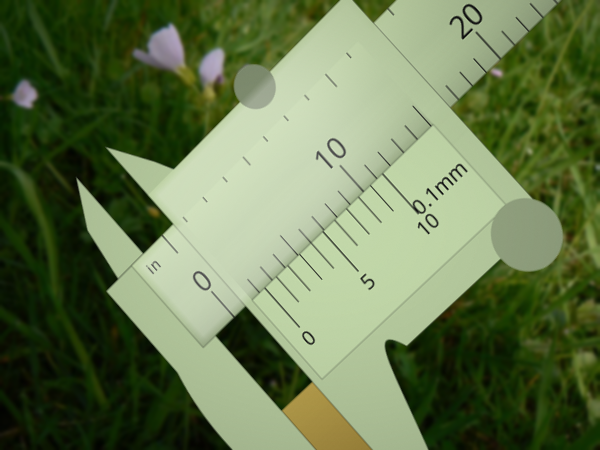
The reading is 2.4 mm
